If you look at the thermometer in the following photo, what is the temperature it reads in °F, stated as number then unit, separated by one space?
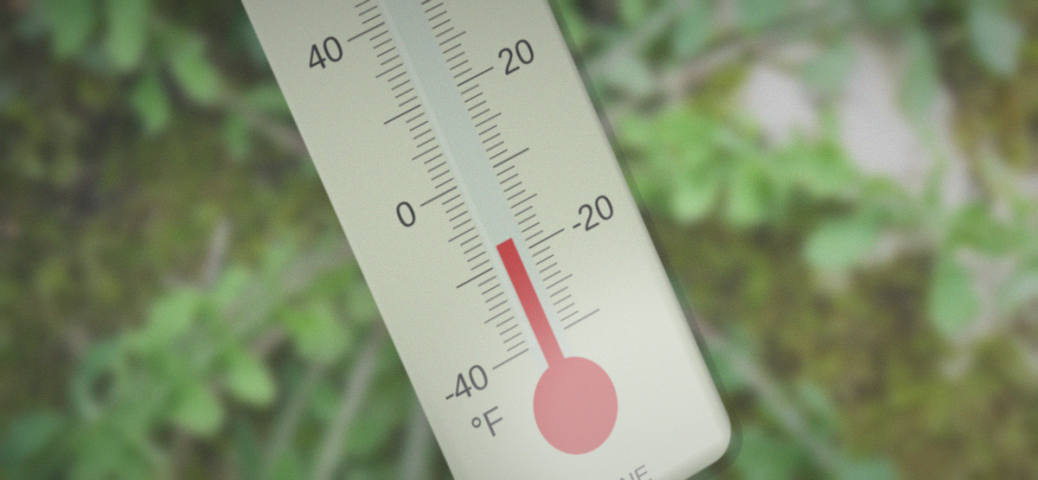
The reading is -16 °F
